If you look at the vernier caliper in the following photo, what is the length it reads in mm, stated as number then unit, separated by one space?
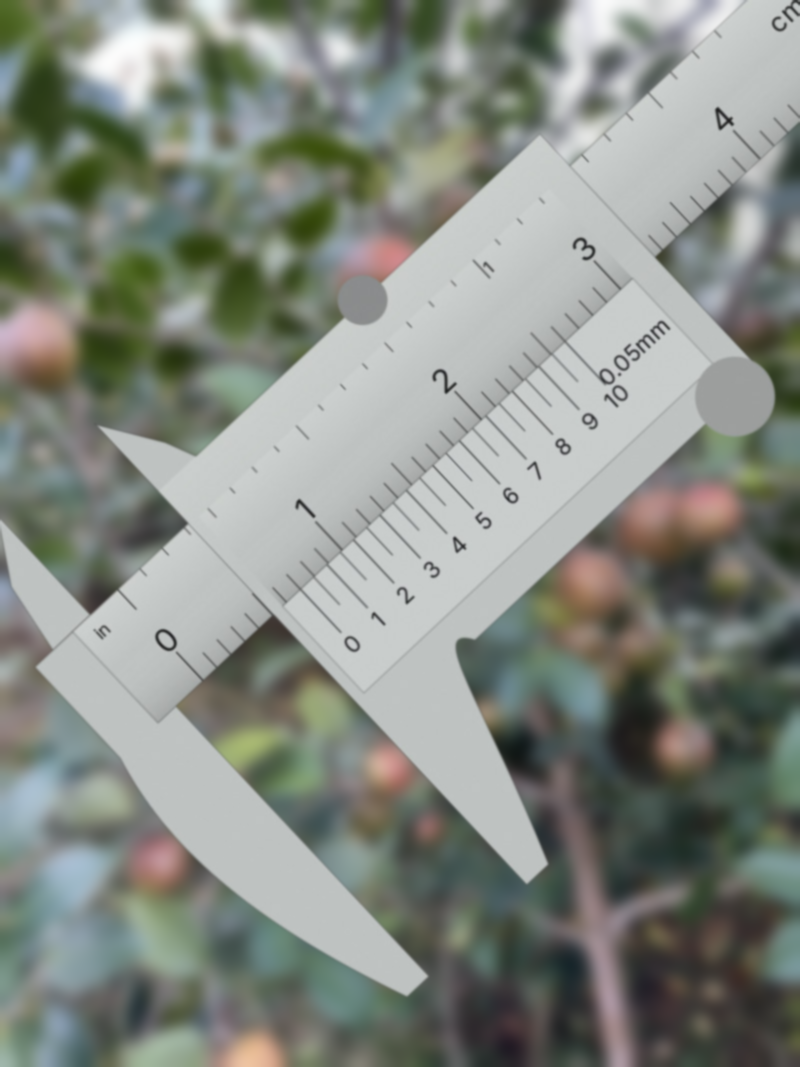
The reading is 7.0 mm
